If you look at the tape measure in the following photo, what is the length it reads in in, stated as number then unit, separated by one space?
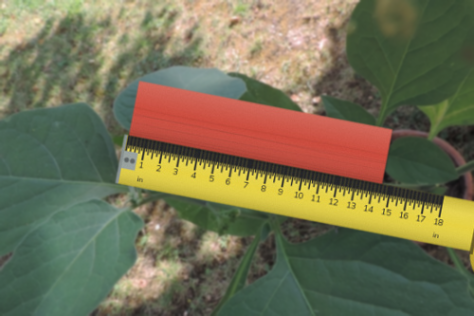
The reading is 14.5 in
